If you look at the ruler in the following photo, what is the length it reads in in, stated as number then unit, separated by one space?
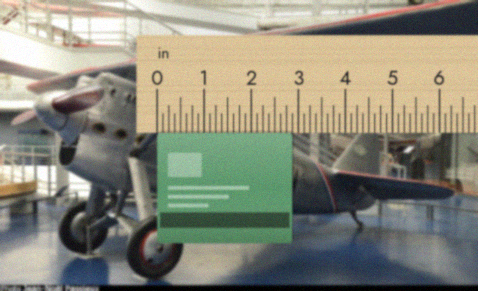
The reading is 2.875 in
